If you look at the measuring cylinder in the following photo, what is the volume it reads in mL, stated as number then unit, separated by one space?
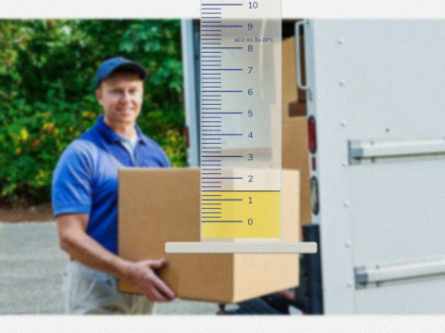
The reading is 1.4 mL
